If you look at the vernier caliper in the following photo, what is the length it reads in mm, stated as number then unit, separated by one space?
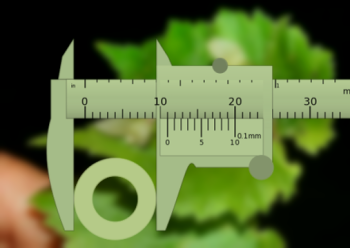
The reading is 11.0 mm
